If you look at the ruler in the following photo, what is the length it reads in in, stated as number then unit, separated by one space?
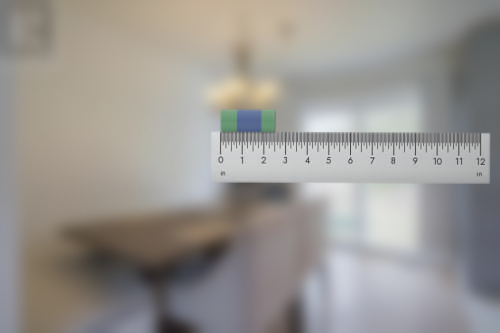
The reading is 2.5 in
